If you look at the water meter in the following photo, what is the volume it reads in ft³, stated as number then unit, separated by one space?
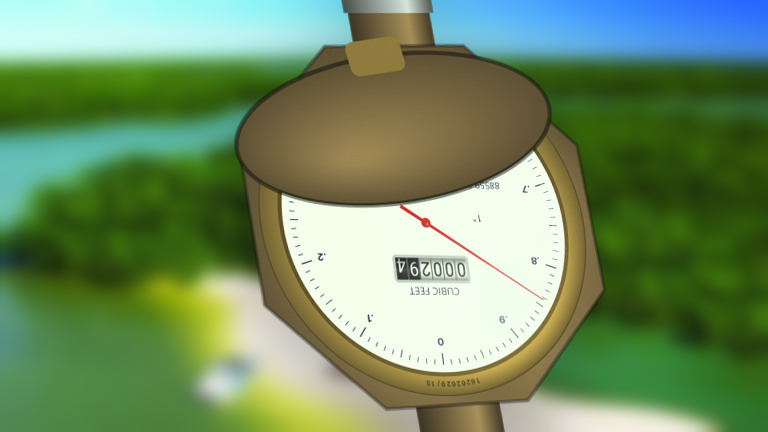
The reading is 293.84 ft³
